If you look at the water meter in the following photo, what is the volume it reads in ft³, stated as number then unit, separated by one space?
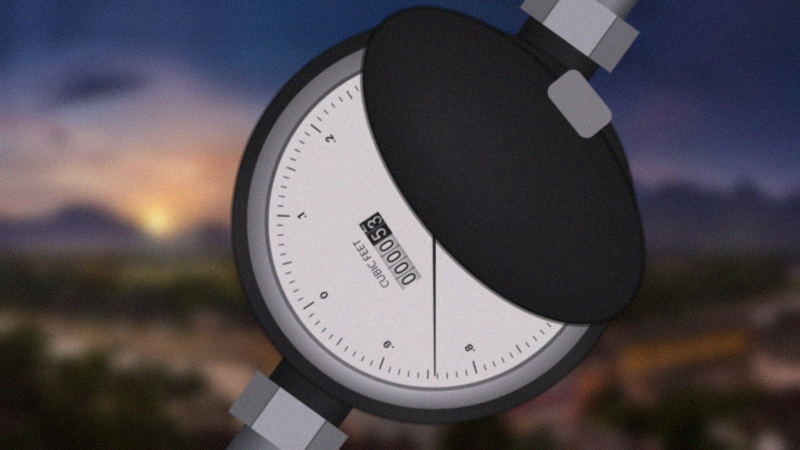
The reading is 52.84 ft³
